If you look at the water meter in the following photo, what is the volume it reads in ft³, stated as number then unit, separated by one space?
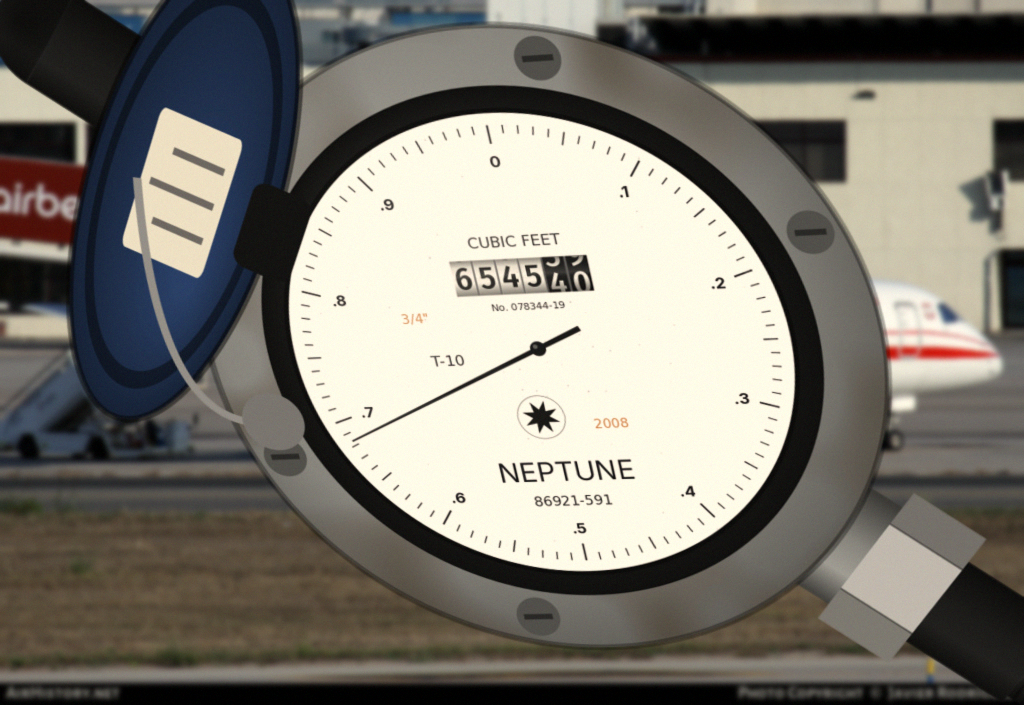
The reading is 654539.68 ft³
